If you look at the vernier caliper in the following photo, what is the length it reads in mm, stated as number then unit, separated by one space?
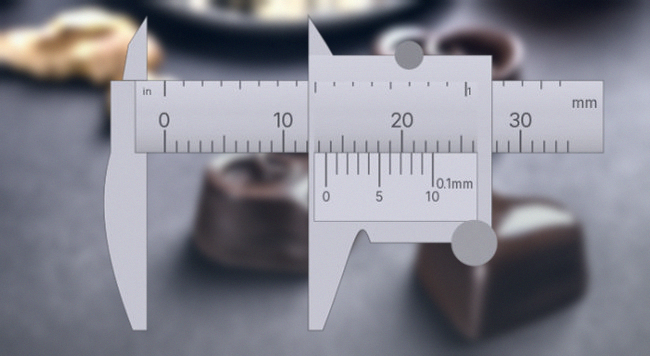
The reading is 13.6 mm
